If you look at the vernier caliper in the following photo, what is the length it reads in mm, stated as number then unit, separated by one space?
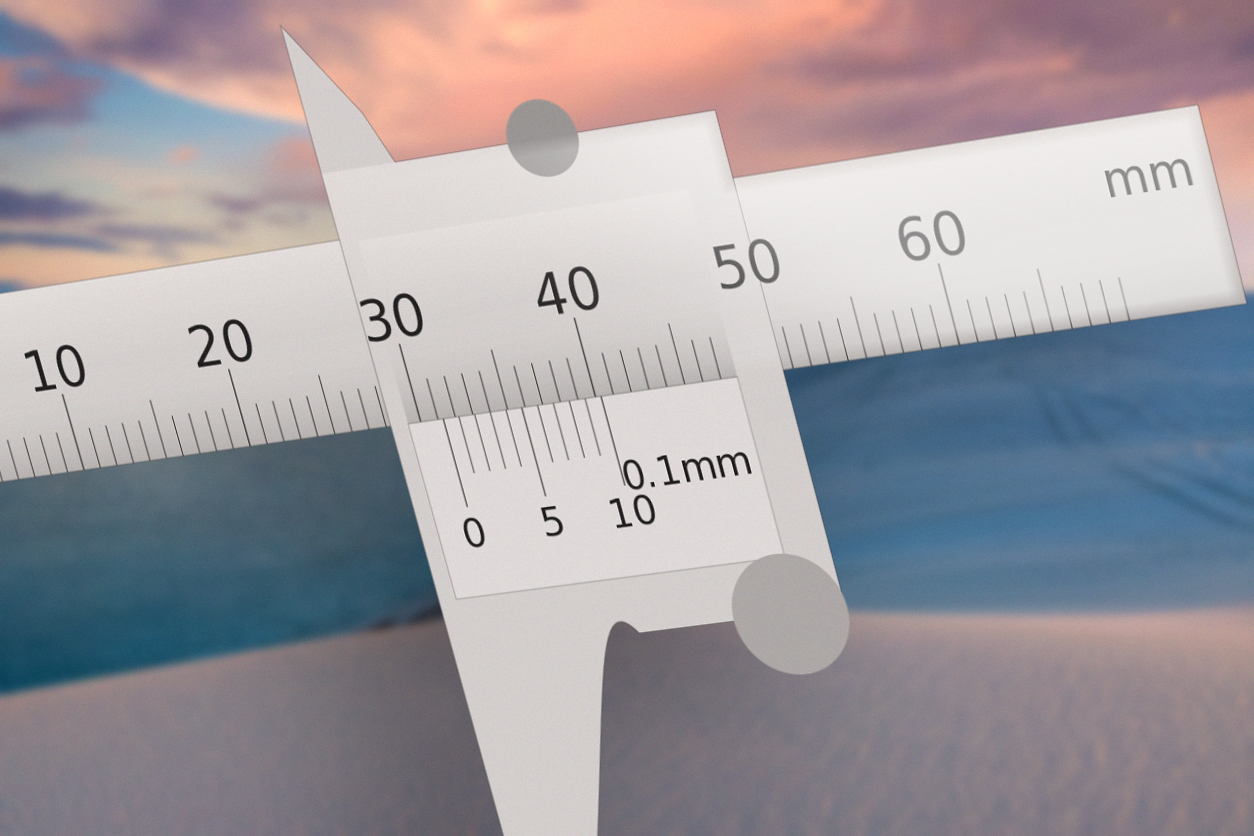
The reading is 31.3 mm
